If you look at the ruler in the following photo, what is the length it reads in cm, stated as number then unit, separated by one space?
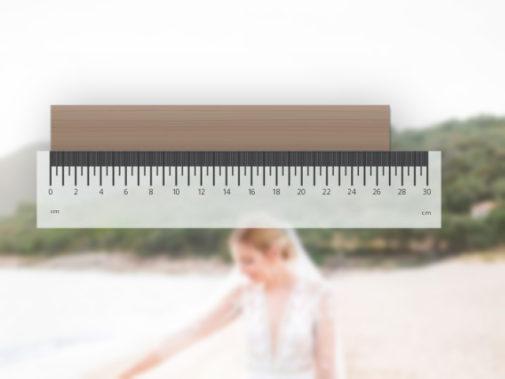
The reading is 27 cm
